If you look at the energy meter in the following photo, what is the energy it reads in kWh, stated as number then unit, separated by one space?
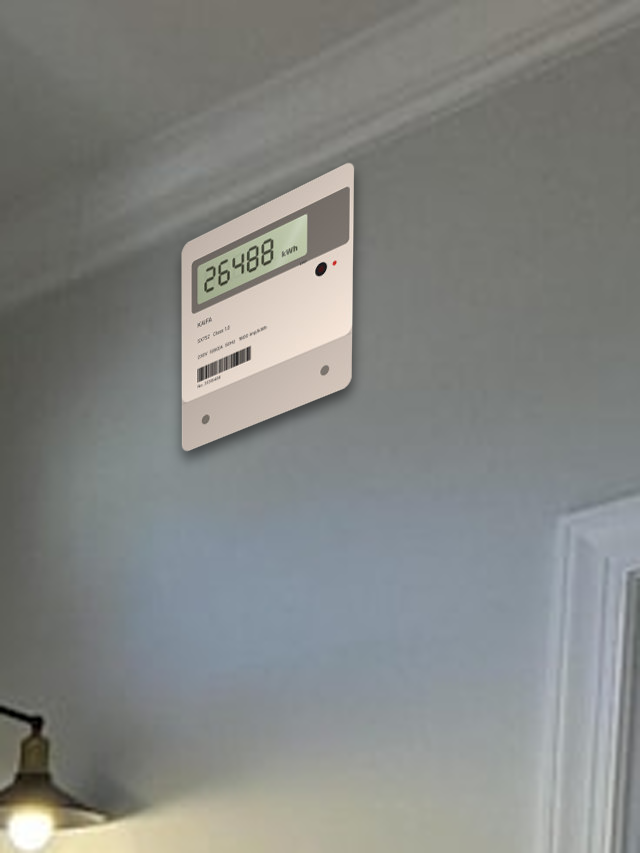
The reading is 26488 kWh
